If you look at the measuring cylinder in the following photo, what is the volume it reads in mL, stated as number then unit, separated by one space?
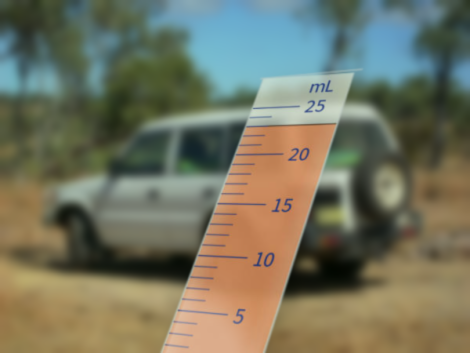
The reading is 23 mL
